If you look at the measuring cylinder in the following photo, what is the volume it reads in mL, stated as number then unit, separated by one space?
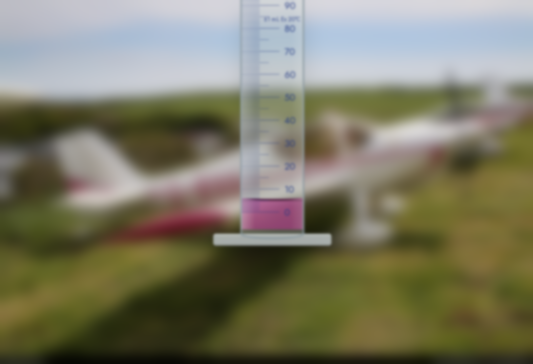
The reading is 5 mL
